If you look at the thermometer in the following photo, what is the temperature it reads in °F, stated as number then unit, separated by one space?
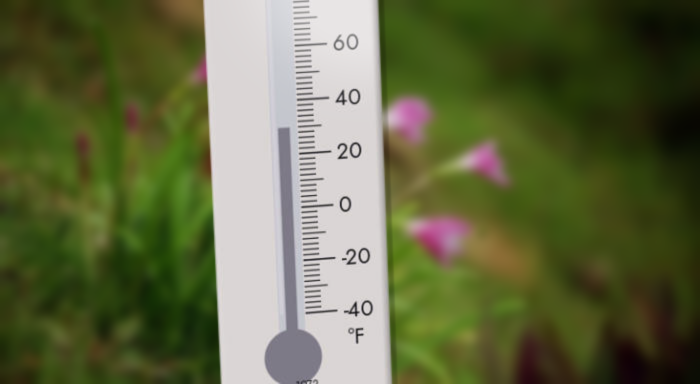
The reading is 30 °F
